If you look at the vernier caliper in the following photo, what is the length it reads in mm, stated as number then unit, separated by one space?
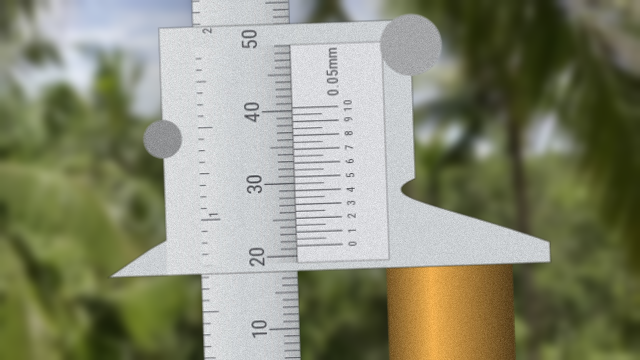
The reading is 21.4 mm
